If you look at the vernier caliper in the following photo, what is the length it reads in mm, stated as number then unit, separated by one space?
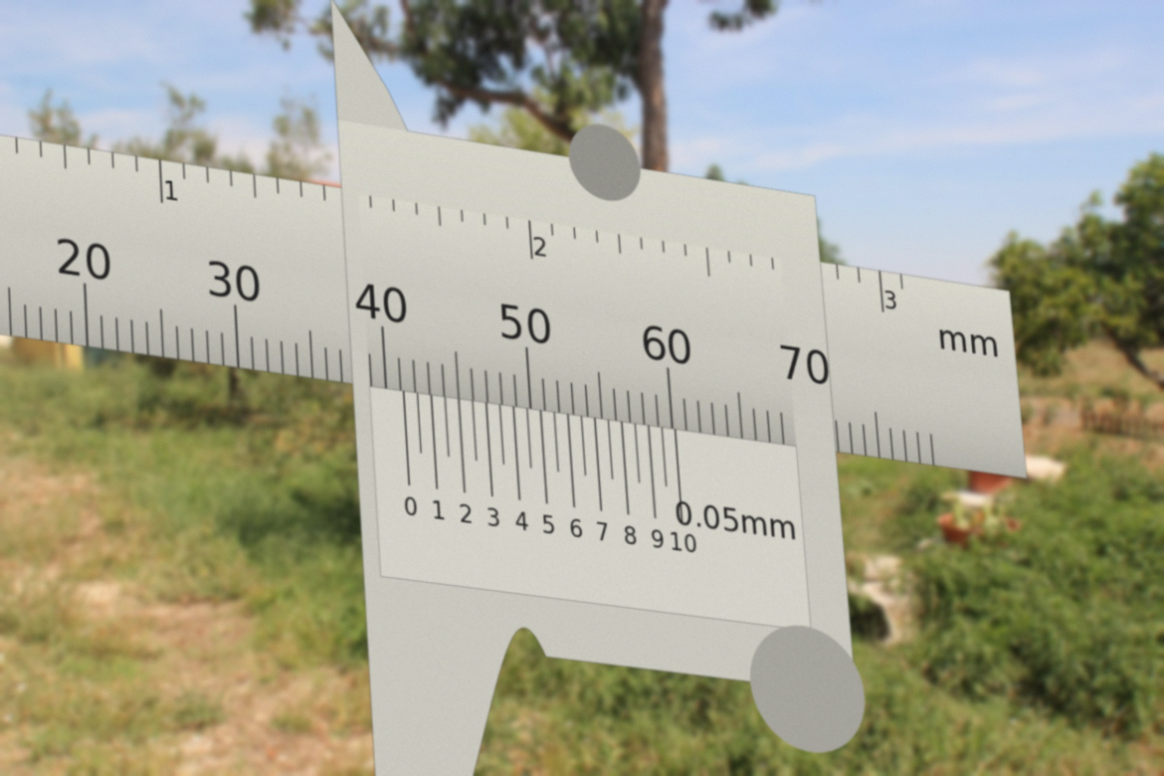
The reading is 41.2 mm
